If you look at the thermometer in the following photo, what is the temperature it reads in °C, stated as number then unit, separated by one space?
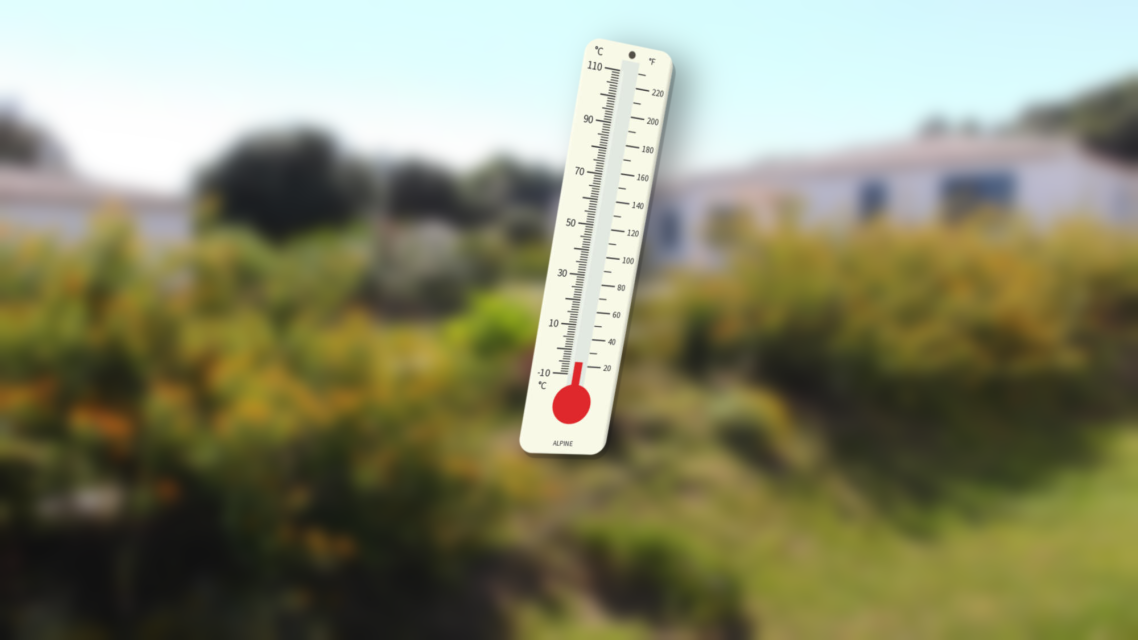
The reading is -5 °C
